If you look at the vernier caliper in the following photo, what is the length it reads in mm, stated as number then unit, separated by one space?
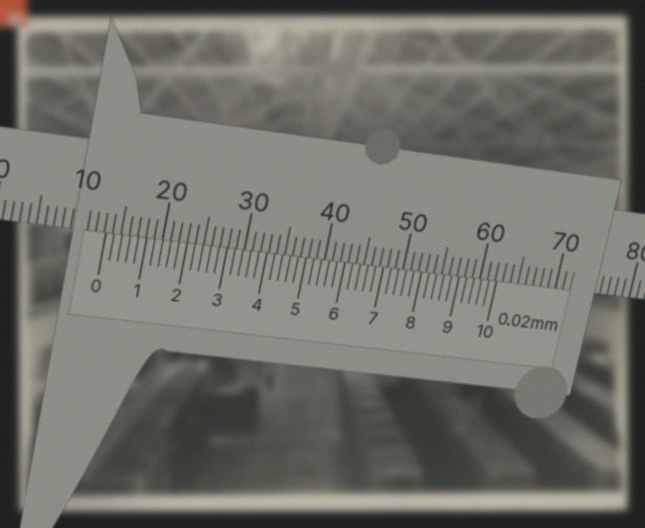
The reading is 13.2 mm
